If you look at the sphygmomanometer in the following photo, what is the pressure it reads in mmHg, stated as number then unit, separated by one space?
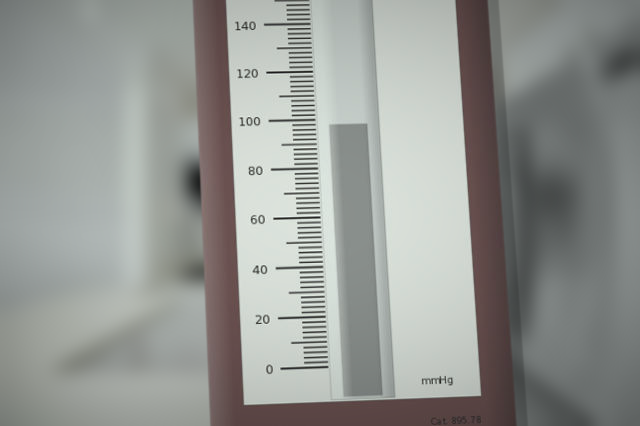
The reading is 98 mmHg
